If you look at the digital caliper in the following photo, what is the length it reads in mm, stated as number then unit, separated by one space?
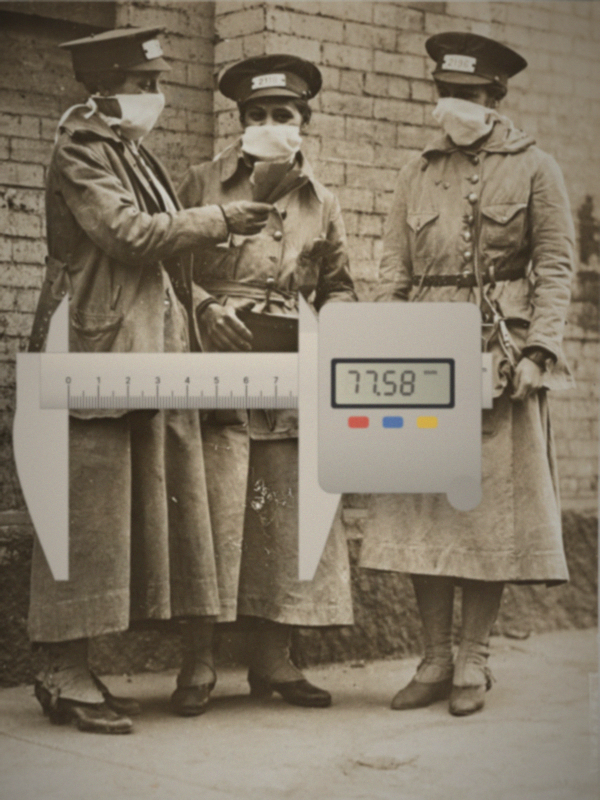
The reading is 77.58 mm
